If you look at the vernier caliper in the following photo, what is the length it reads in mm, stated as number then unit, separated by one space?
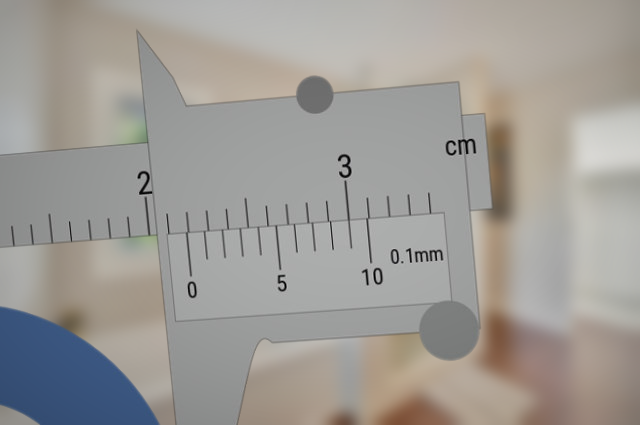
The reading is 21.9 mm
